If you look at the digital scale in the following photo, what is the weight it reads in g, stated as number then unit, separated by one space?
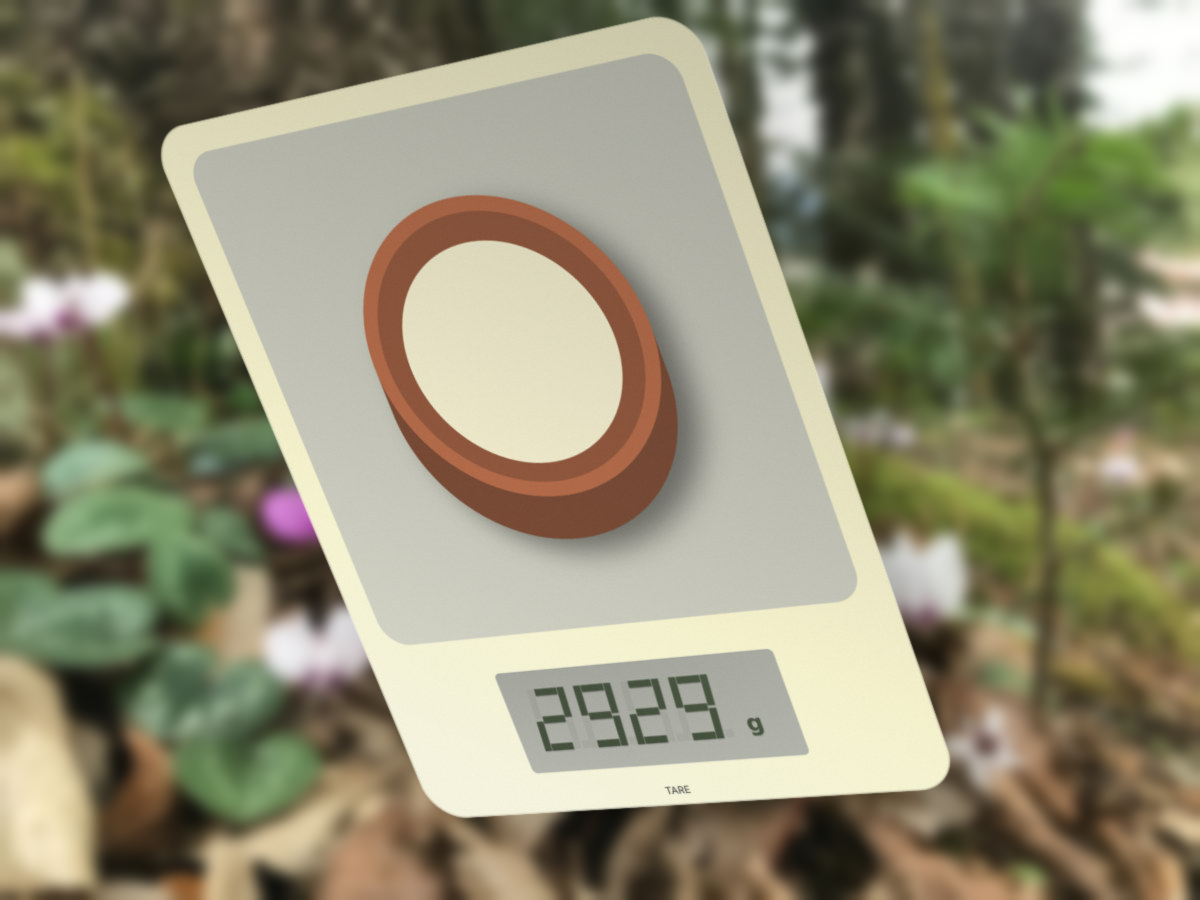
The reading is 2929 g
